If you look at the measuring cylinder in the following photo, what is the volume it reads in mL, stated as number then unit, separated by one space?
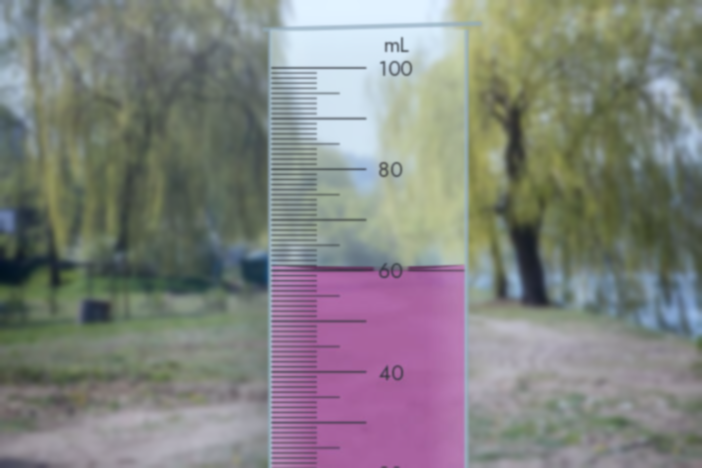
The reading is 60 mL
